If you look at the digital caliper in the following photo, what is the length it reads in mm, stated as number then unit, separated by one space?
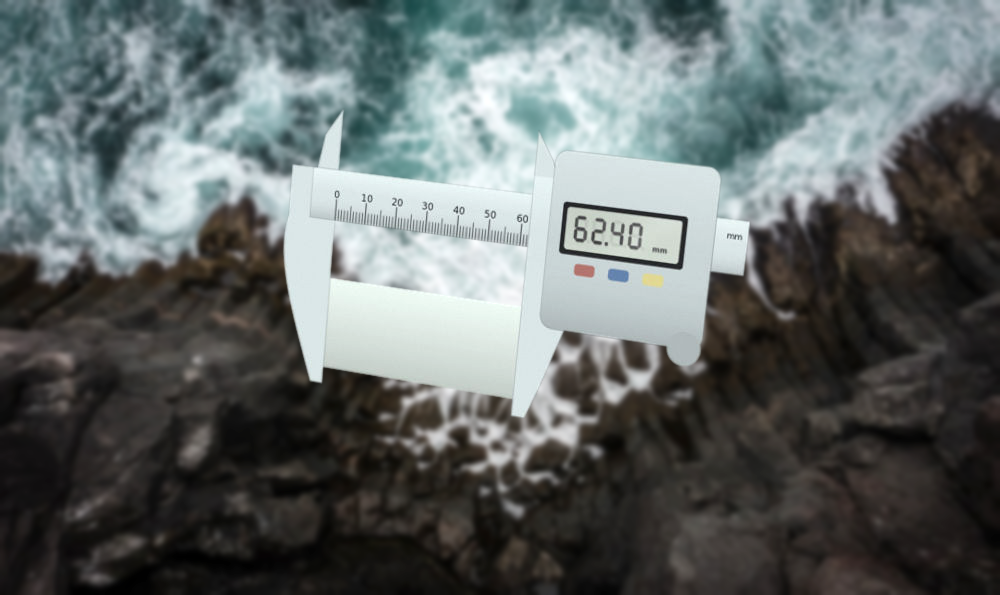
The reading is 62.40 mm
